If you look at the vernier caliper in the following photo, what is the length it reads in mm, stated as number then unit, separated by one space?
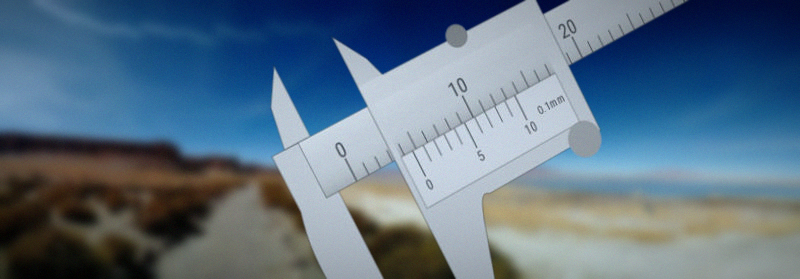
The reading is 4.7 mm
